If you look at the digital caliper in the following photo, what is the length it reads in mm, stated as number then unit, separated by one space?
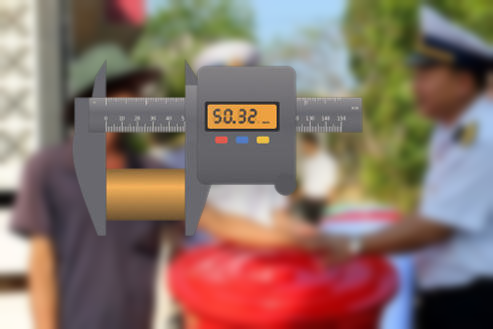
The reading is 50.32 mm
